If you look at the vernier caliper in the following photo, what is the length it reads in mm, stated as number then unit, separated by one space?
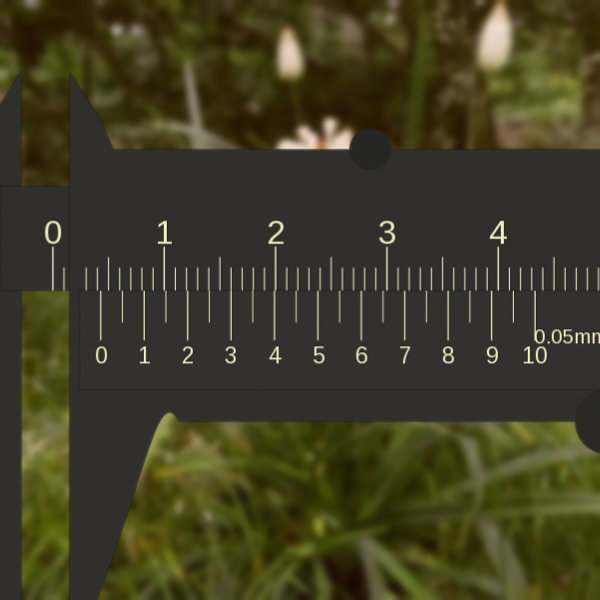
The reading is 4.3 mm
